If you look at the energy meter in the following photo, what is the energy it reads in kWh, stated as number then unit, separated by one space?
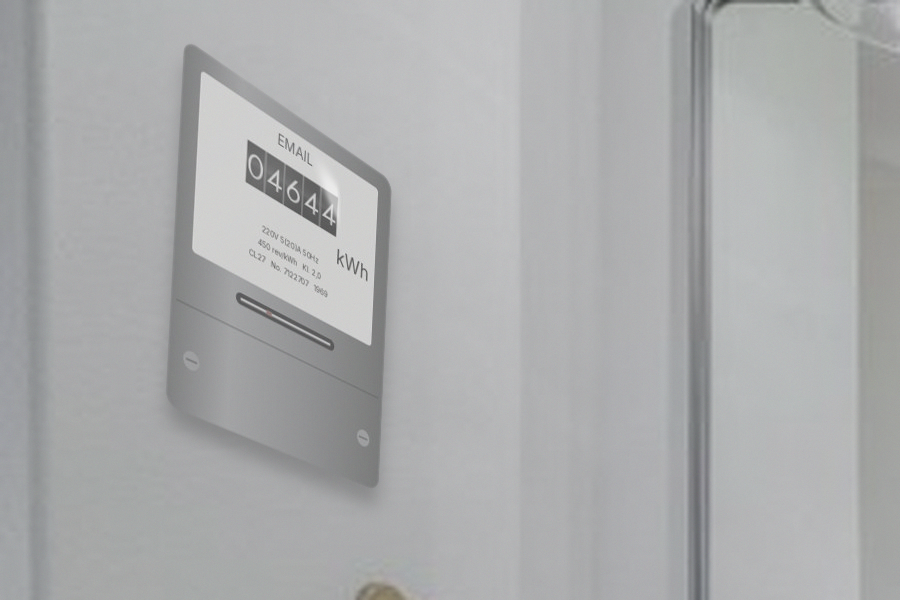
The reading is 4644 kWh
